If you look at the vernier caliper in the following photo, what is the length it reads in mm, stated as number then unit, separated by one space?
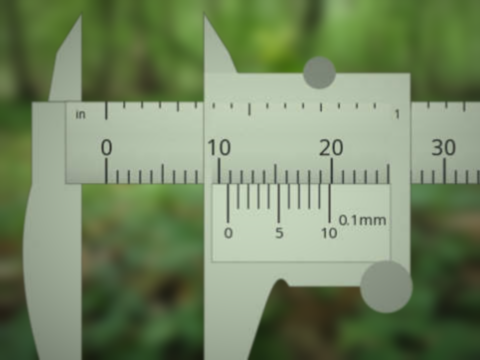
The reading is 10.8 mm
